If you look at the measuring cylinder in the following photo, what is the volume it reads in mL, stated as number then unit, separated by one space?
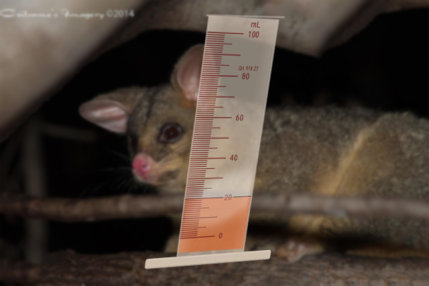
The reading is 20 mL
